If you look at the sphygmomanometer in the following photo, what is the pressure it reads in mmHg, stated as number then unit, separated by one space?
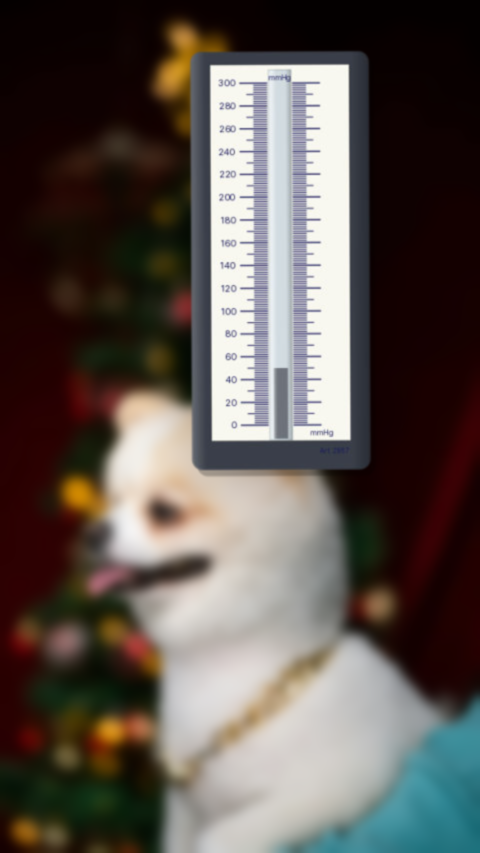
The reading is 50 mmHg
